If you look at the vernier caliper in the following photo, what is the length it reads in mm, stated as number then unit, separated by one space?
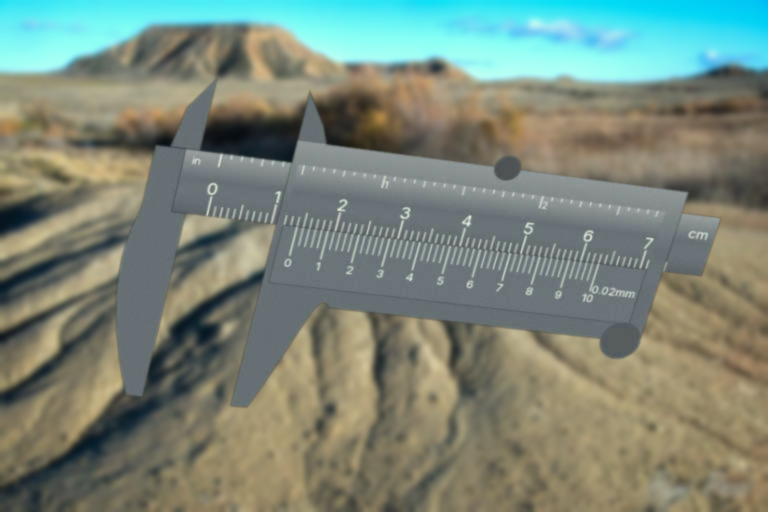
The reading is 14.0 mm
